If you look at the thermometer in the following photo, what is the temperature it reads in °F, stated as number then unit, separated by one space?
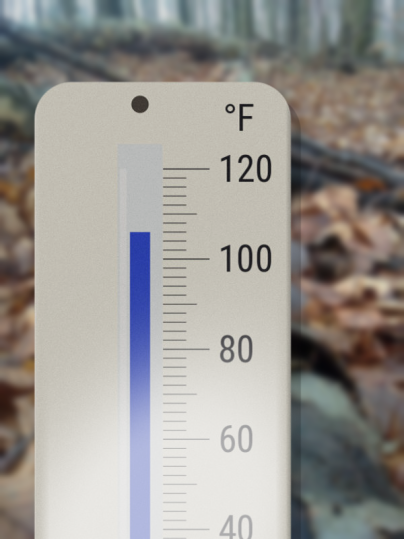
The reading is 106 °F
